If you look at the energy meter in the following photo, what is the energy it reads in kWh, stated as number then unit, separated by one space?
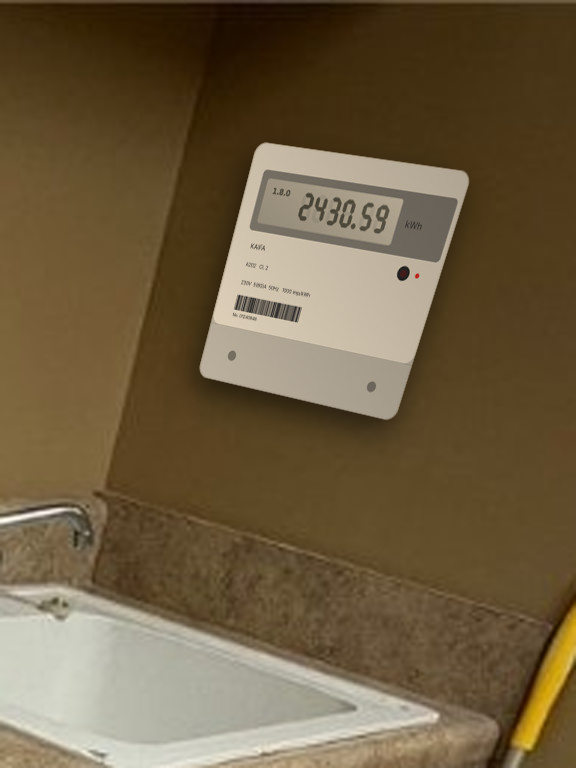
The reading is 2430.59 kWh
